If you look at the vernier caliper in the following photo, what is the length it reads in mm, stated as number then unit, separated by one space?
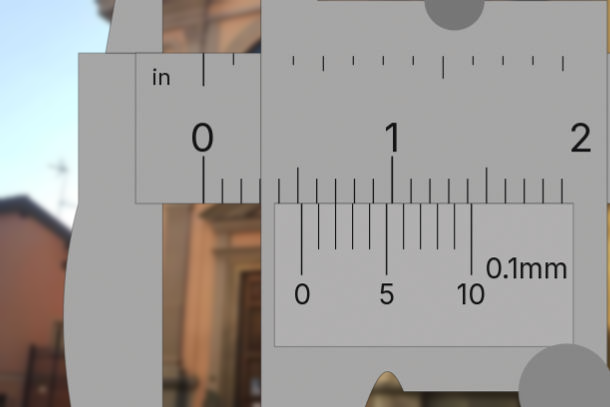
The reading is 5.2 mm
